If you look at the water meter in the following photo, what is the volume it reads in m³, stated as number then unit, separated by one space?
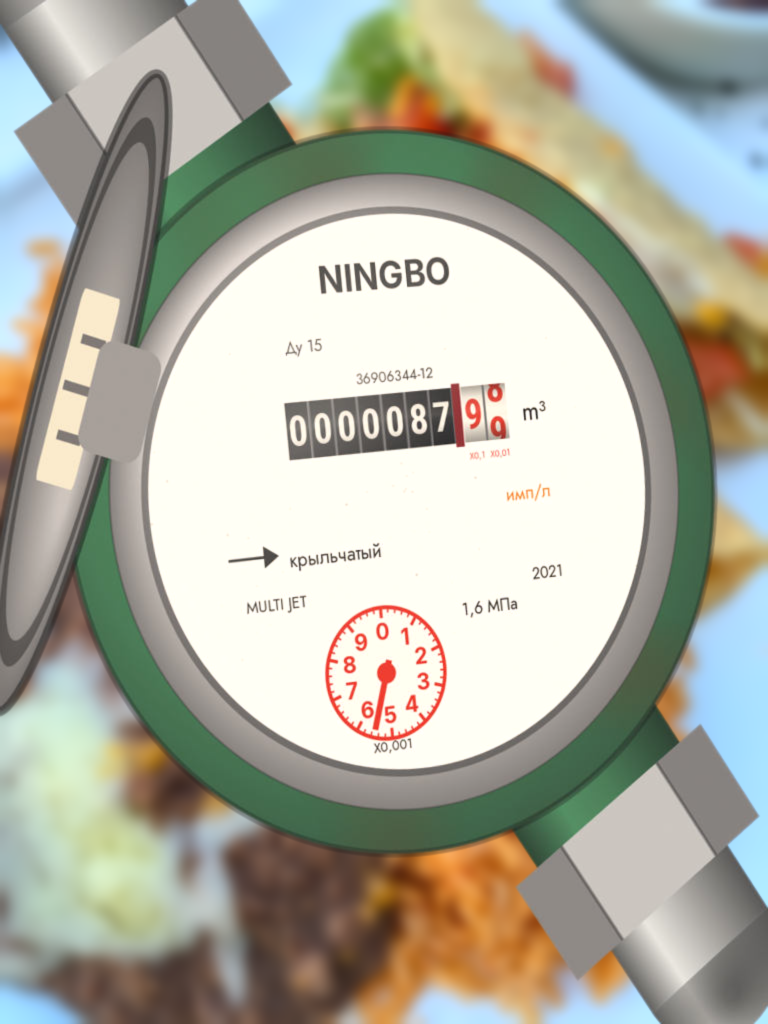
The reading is 87.985 m³
